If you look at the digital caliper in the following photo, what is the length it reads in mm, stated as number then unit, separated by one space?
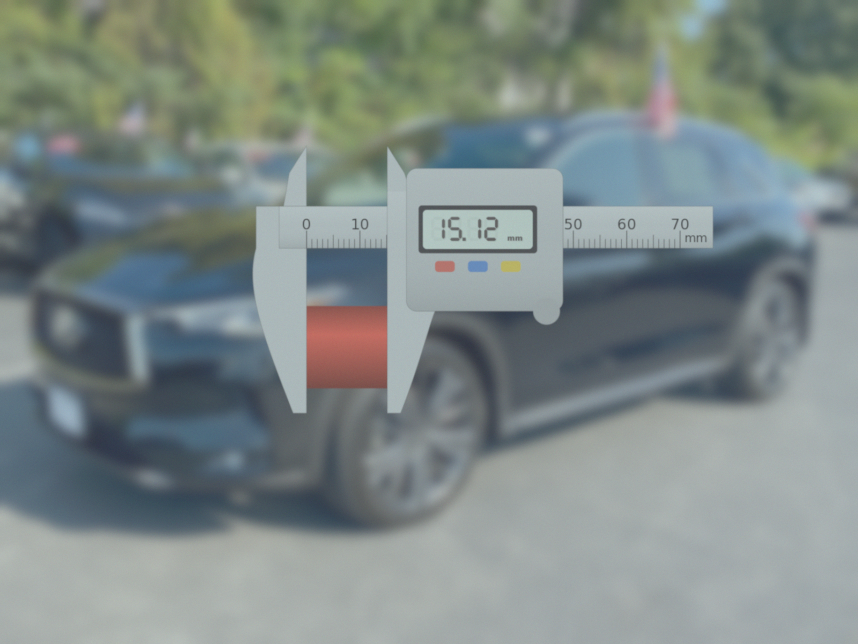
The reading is 15.12 mm
